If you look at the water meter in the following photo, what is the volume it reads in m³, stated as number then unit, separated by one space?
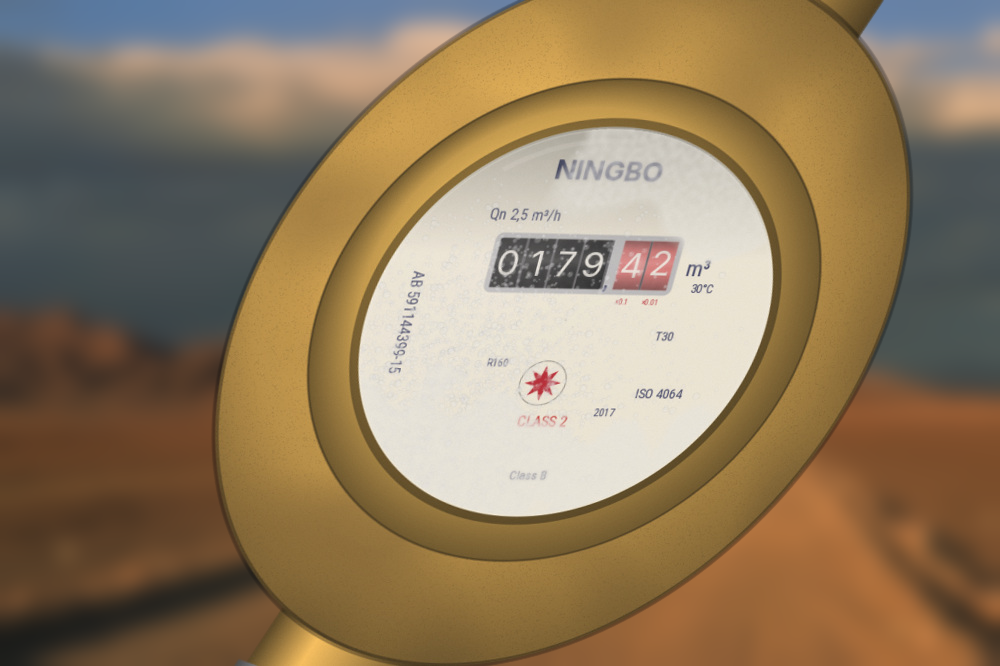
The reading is 179.42 m³
